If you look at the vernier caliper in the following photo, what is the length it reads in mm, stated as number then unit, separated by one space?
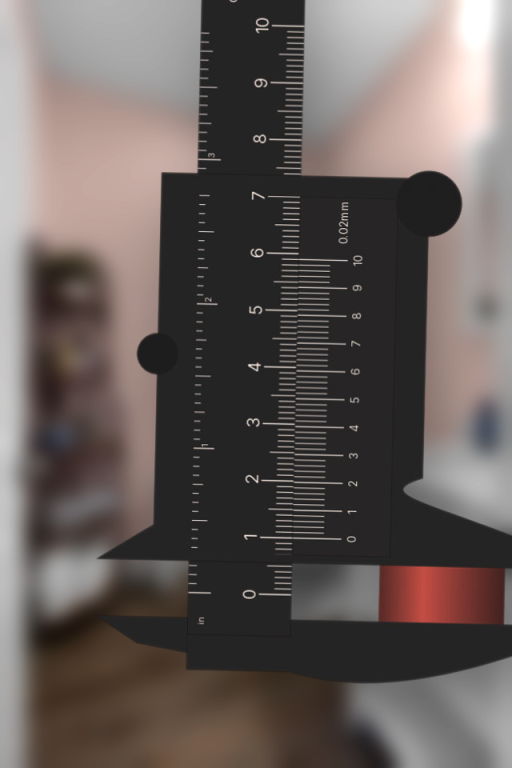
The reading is 10.0 mm
